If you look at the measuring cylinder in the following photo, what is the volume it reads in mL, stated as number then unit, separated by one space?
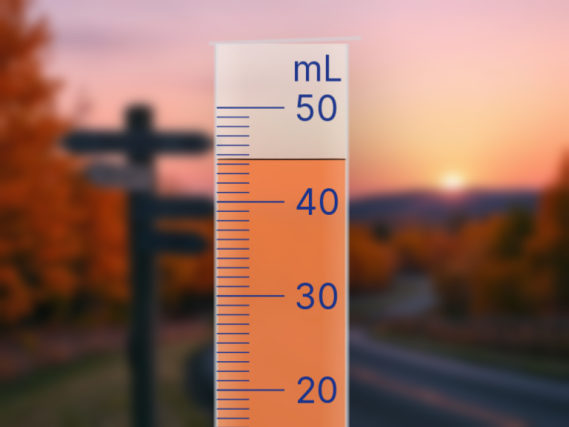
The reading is 44.5 mL
